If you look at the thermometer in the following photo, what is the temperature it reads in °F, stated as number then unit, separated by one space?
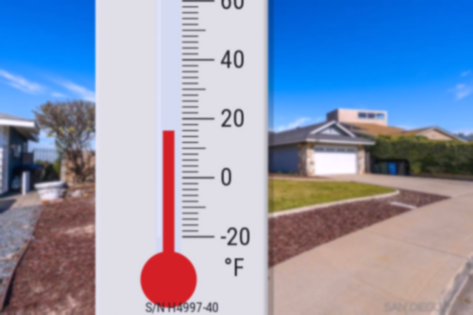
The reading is 16 °F
